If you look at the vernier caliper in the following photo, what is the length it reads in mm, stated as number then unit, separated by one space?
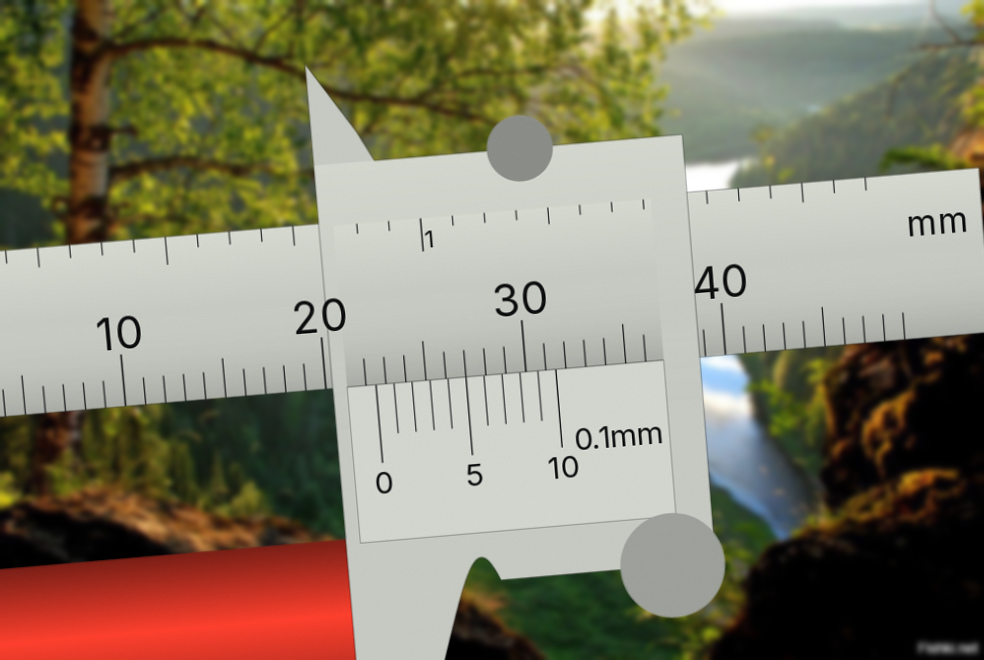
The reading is 22.5 mm
